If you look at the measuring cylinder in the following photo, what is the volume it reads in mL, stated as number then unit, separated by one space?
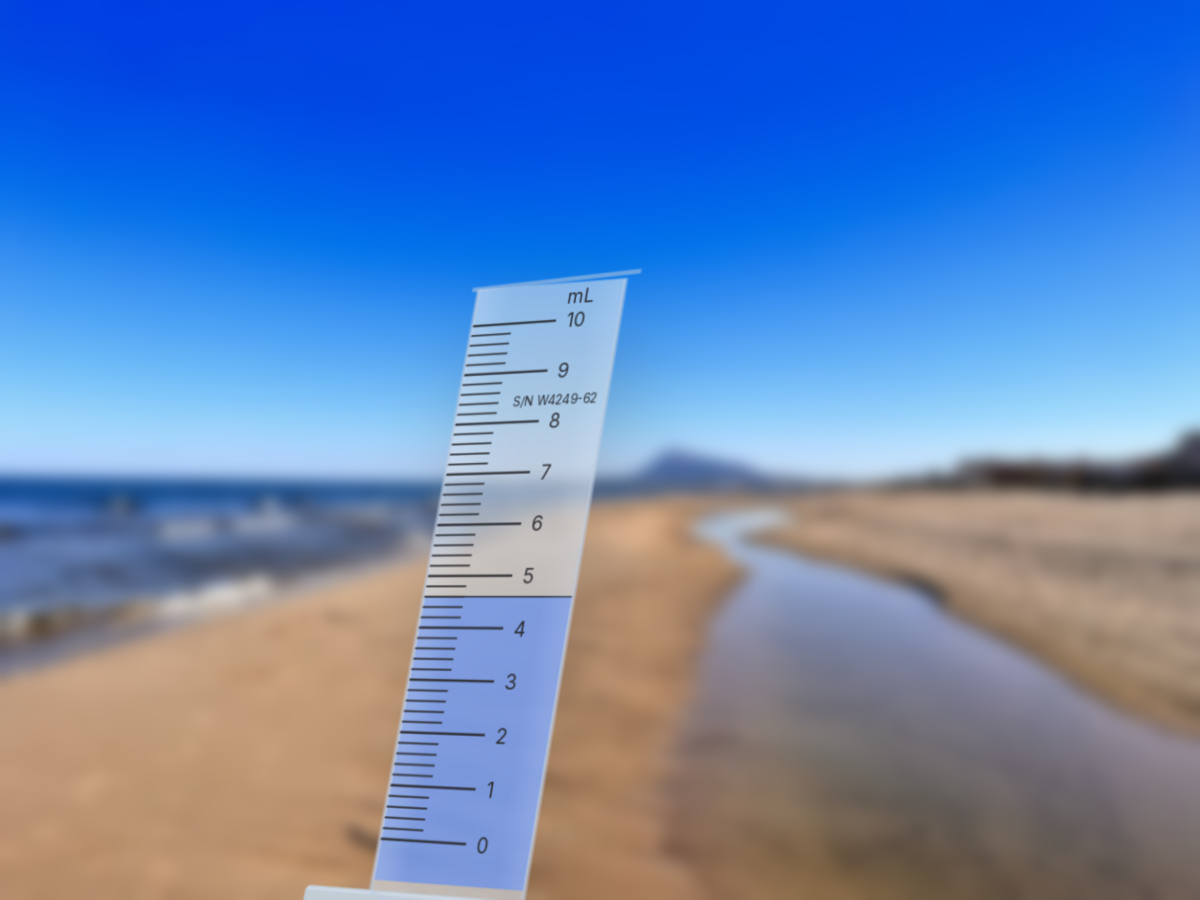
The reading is 4.6 mL
